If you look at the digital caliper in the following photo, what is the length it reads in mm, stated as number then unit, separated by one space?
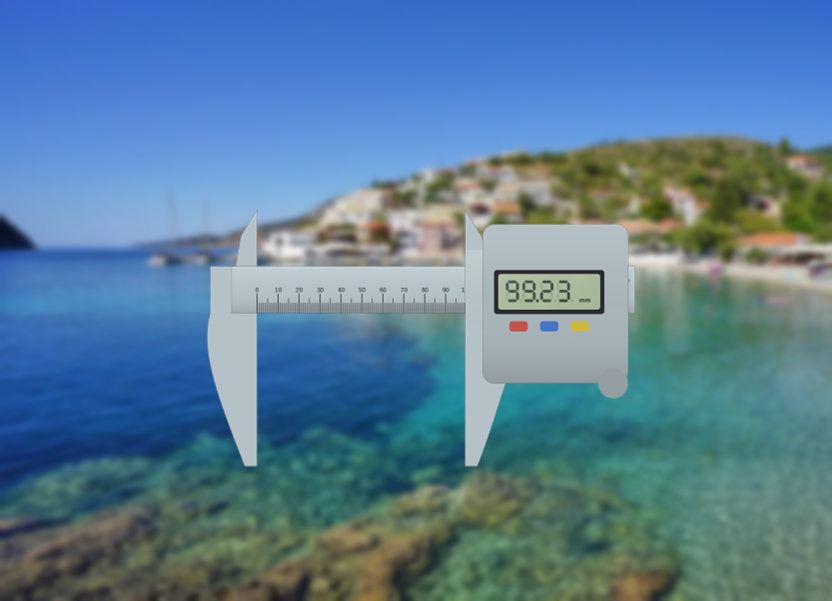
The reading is 99.23 mm
